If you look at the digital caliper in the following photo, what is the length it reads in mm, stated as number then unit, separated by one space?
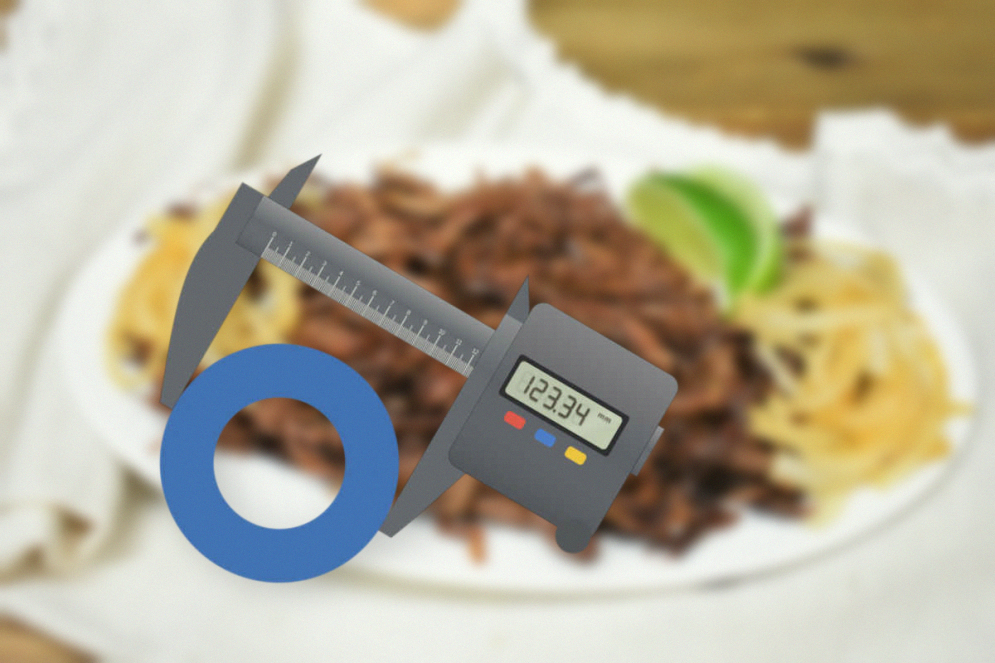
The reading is 123.34 mm
